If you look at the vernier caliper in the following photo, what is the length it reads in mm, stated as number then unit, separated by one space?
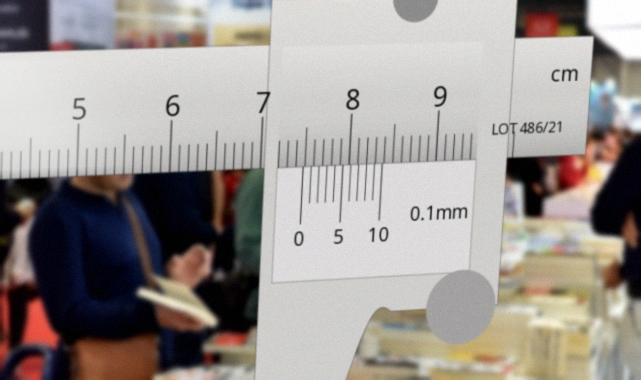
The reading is 74.8 mm
